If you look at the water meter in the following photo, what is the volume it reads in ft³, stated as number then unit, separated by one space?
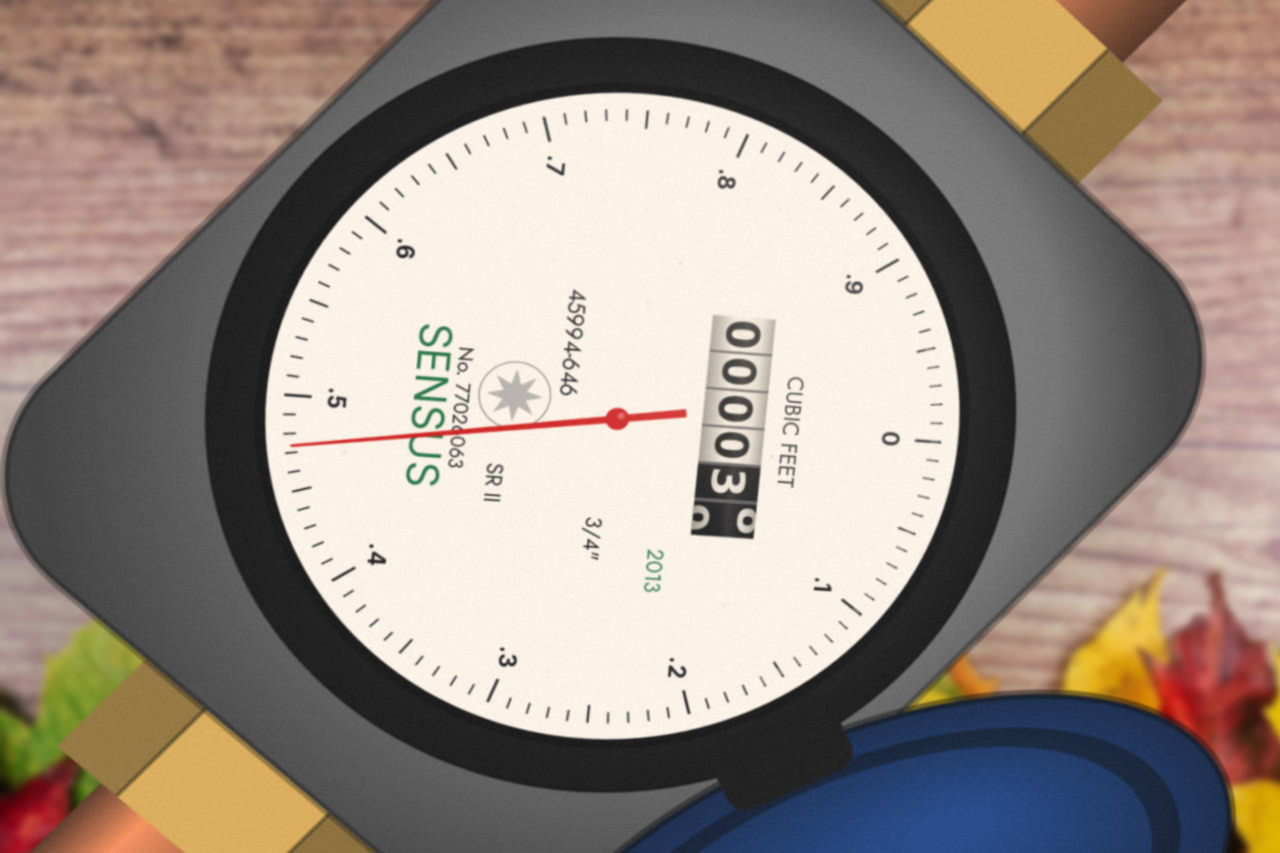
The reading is 38.47 ft³
